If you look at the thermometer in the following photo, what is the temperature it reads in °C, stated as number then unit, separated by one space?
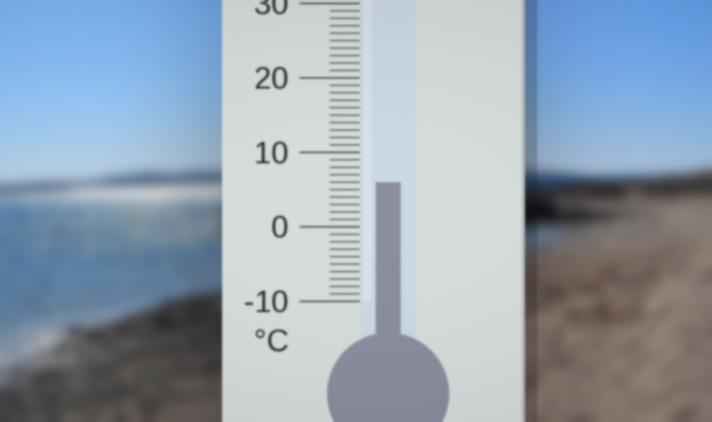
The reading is 6 °C
